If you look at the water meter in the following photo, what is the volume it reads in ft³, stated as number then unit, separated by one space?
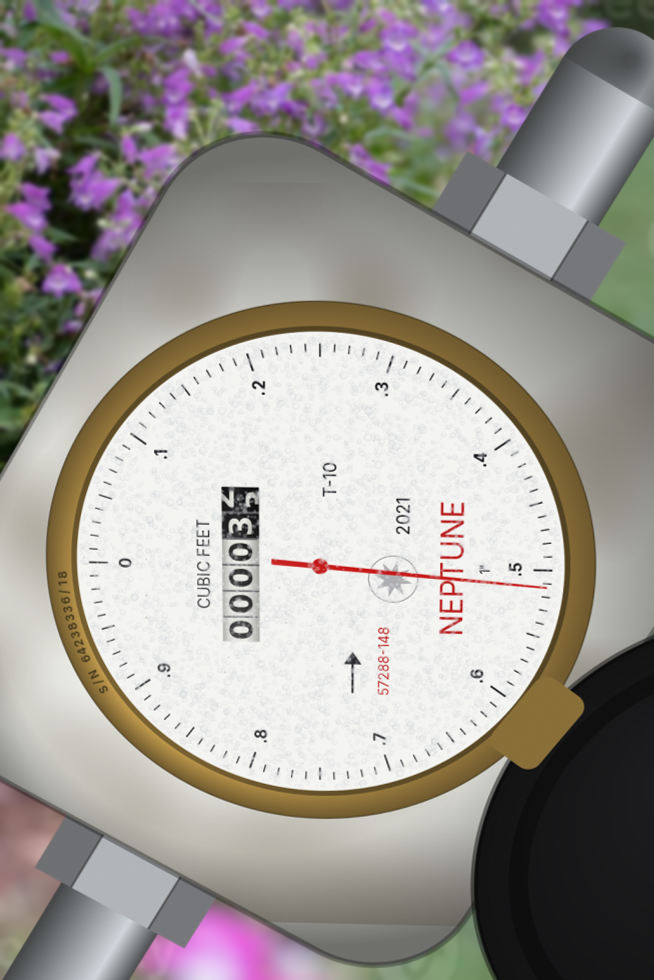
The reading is 32.51 ft³
